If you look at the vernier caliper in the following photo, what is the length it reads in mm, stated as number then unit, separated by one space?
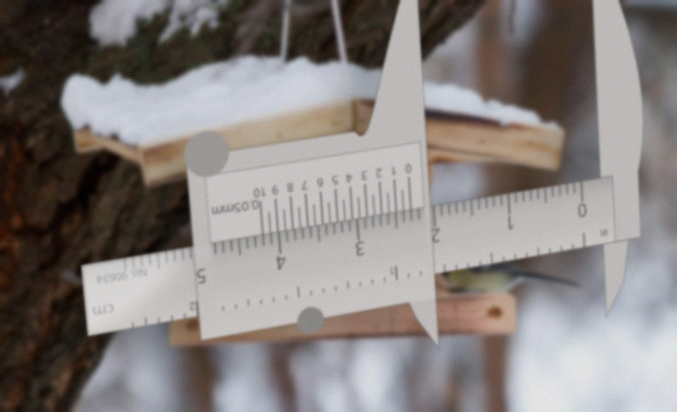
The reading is 23.0 mm
